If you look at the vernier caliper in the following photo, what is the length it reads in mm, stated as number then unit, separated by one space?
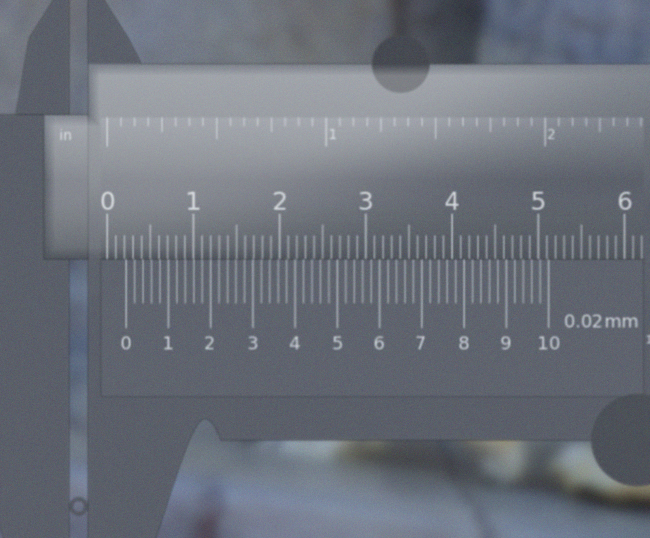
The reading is 2.2 mm
